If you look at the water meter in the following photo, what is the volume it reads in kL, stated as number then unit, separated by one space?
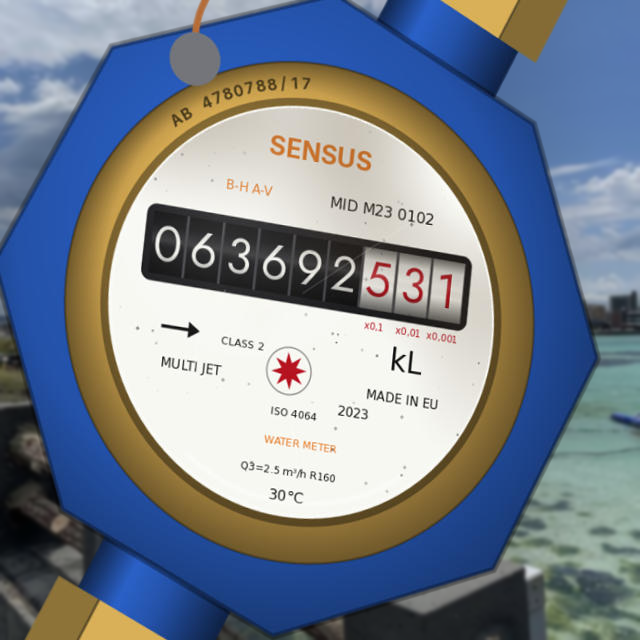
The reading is 63692.531 kL
